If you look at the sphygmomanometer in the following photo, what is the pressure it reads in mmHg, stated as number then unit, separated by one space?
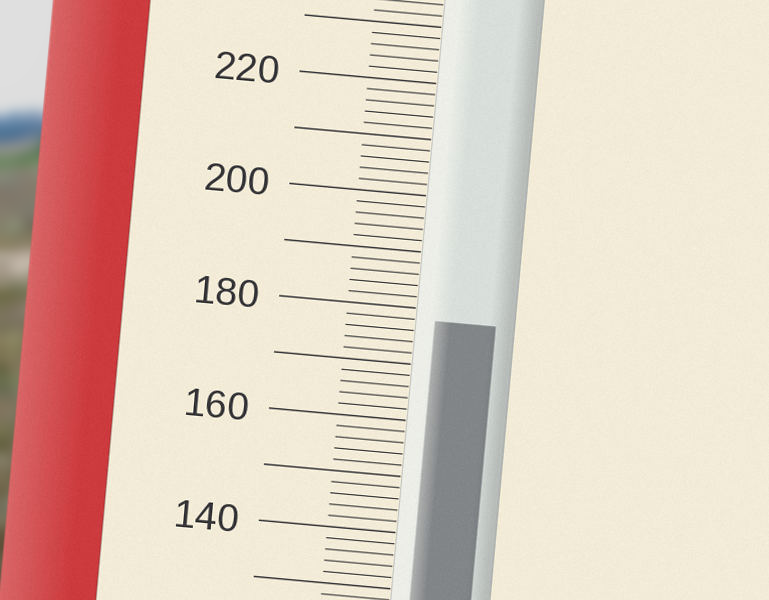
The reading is 178 mmHg
